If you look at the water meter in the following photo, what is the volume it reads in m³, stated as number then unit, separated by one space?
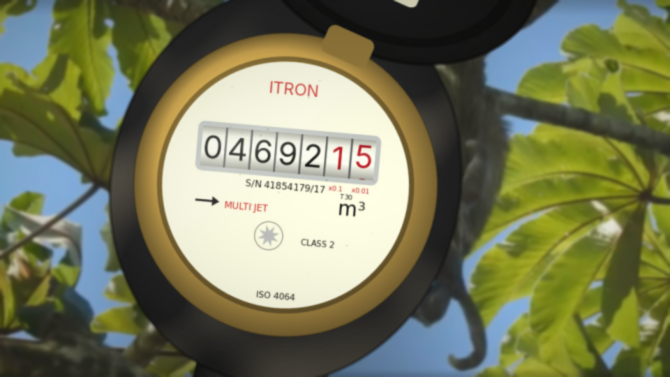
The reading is 4692.15 m³
